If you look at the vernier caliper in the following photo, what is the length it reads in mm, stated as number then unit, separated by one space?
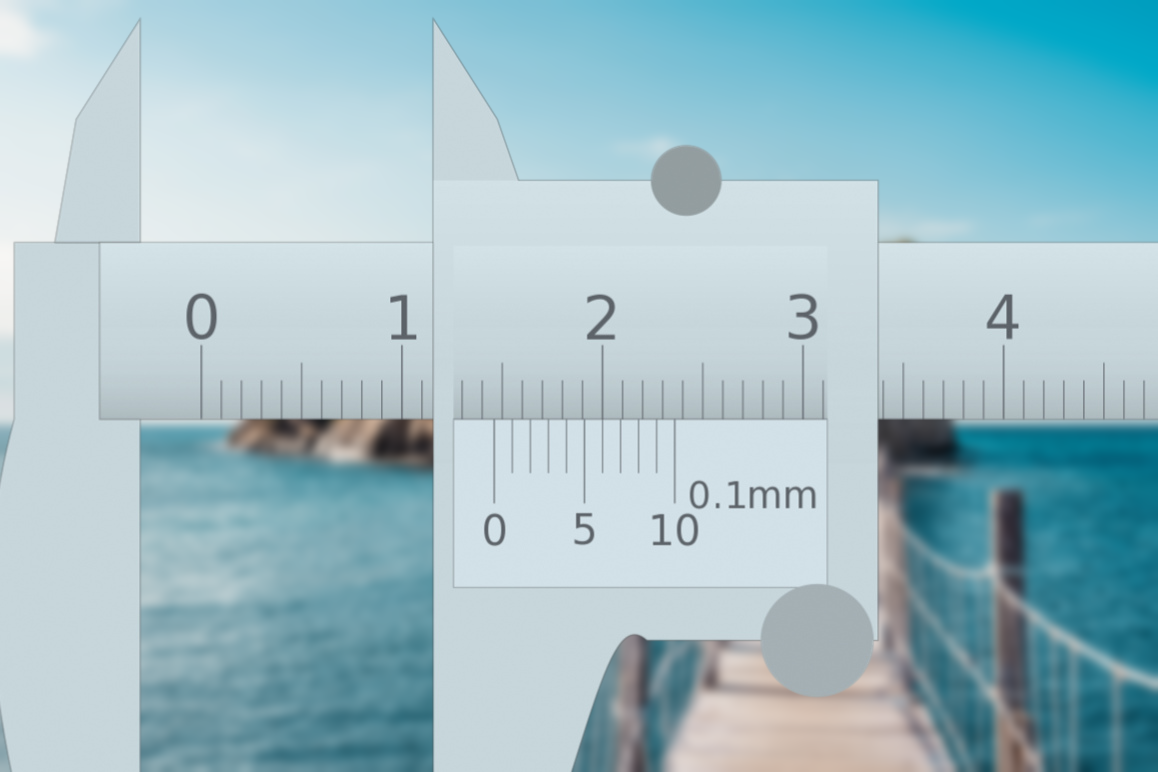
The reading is 14.6 mm
